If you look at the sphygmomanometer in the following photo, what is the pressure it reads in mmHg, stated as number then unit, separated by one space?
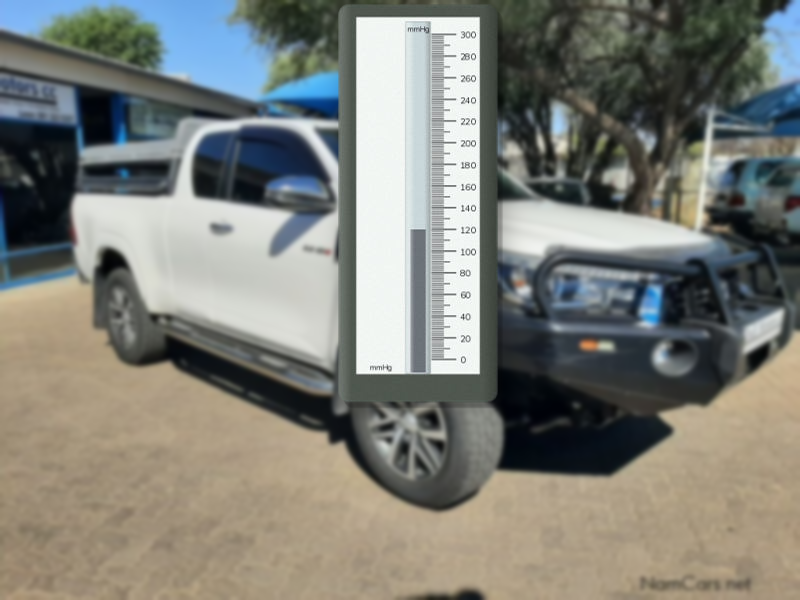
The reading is 120 mmHg
